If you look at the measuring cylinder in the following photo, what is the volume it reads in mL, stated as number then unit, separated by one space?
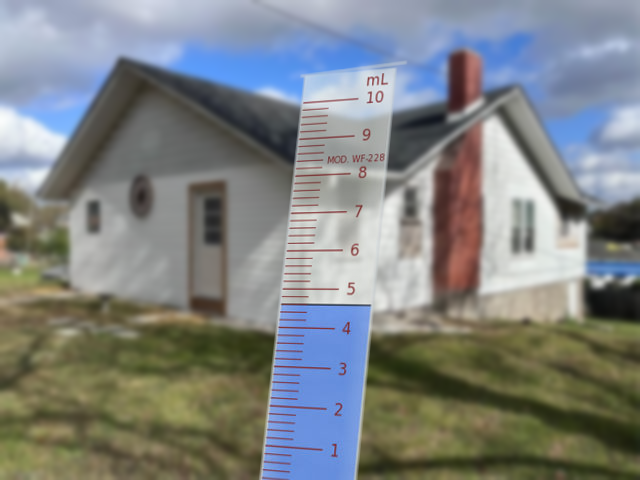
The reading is 4.6 mL
